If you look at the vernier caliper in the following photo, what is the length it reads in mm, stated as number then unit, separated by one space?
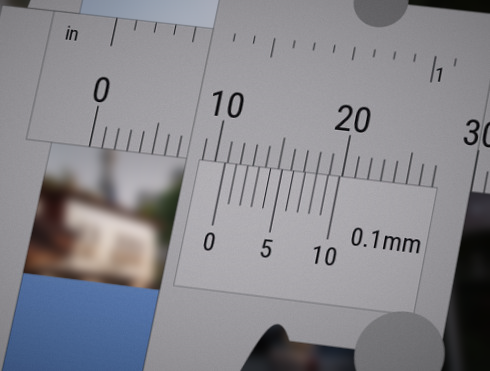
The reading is 10.8 mm
